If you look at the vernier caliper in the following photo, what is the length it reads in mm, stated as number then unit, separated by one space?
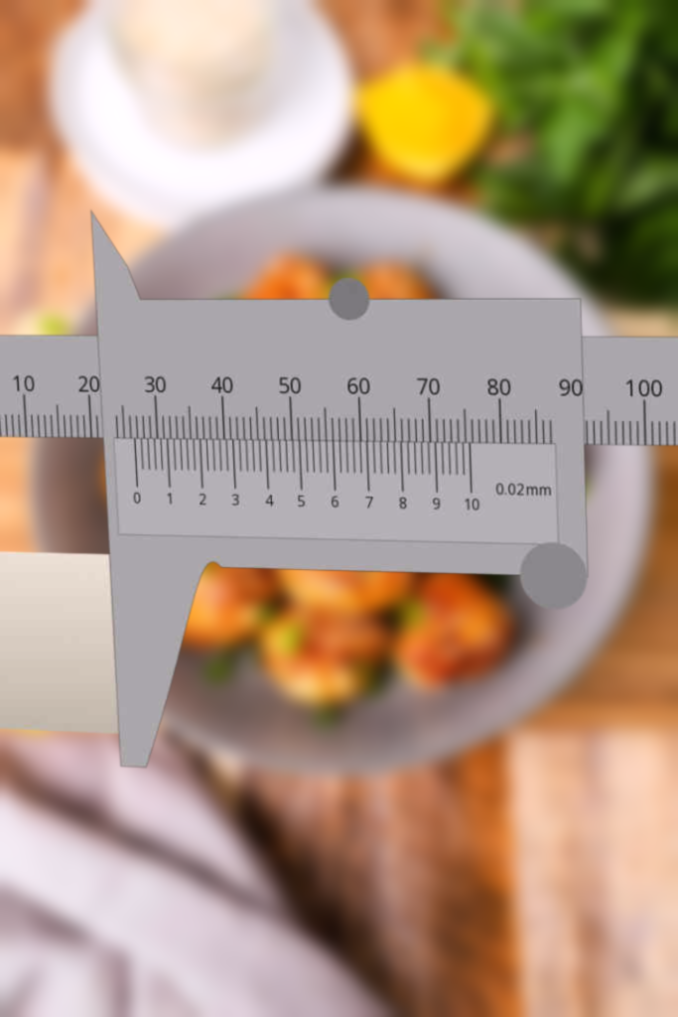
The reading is 26.6 mm
